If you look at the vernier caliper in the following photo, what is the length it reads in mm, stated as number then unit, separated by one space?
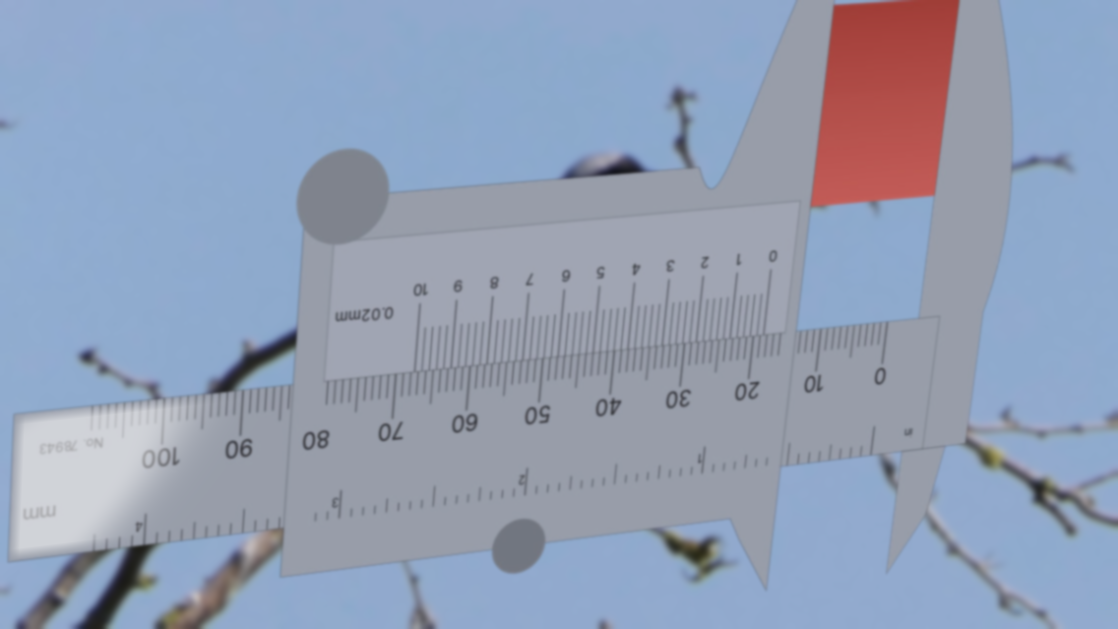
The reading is 18.5 mm
